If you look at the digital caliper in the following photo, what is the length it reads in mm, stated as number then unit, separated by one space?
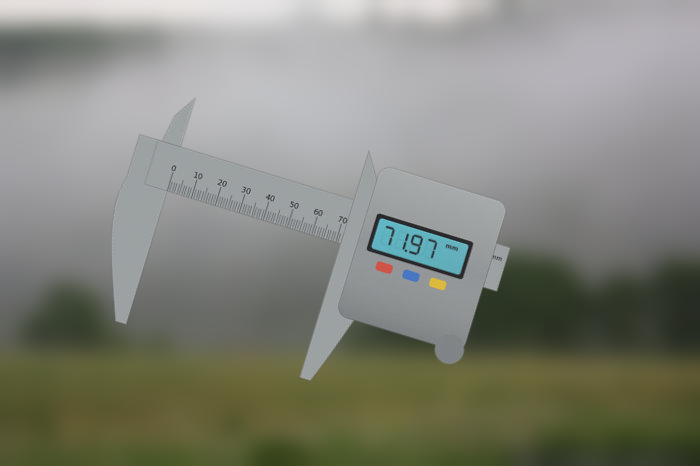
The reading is 71.97 mm
